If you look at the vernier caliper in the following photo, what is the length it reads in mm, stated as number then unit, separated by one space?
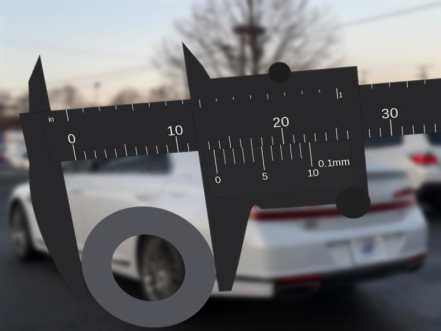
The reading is 13.4 mm
